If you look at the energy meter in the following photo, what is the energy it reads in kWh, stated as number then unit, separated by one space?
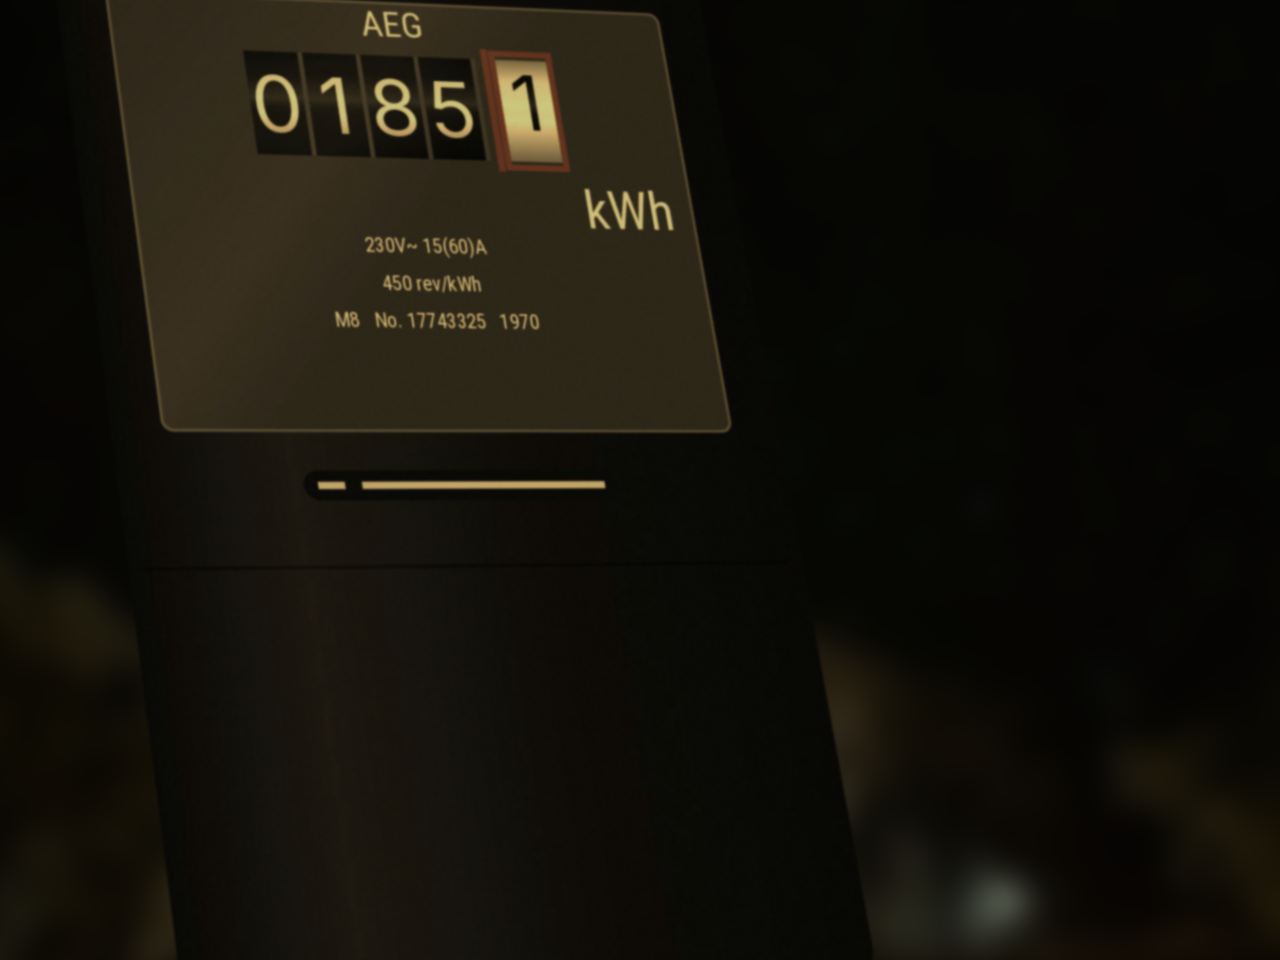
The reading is 185.1 kWh
